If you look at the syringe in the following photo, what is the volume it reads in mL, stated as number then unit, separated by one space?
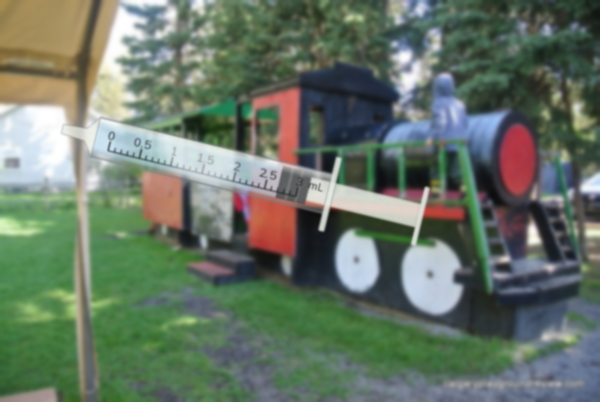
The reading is 2.7 mL
